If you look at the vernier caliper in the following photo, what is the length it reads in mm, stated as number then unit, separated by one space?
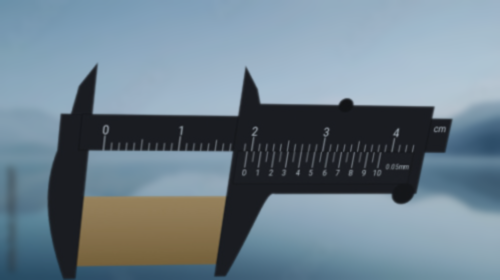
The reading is 19.4 mm
